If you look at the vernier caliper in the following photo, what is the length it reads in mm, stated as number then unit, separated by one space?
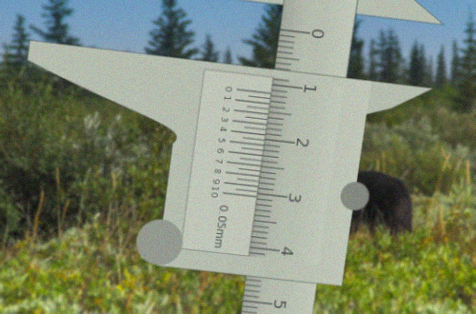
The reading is 11.6 mm
